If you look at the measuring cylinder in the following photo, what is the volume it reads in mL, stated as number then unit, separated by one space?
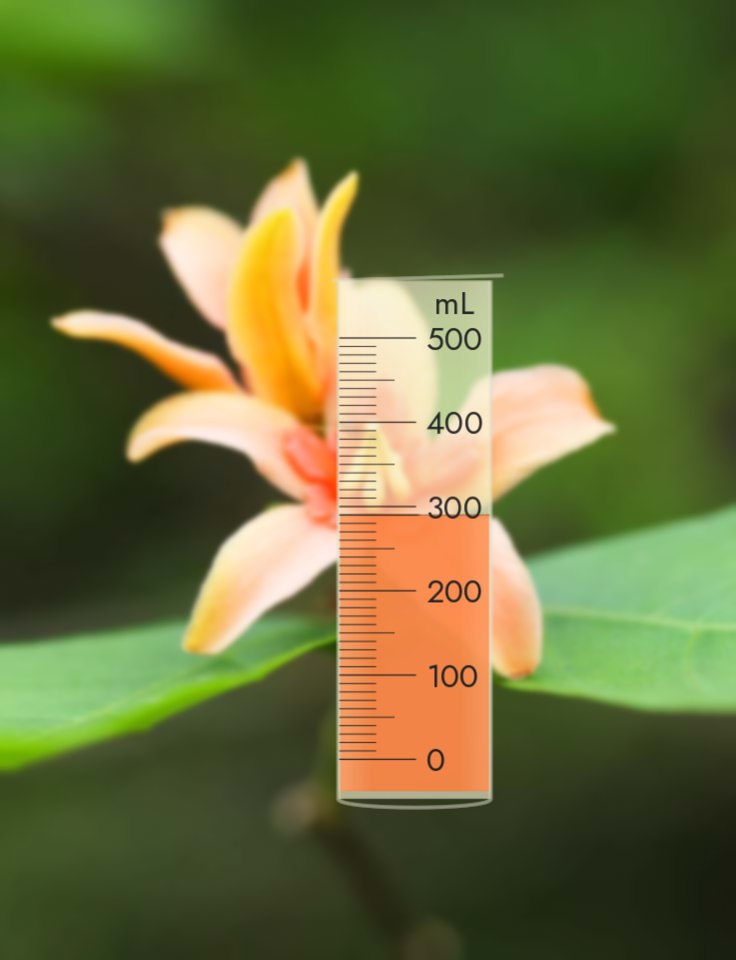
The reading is 290 mL
